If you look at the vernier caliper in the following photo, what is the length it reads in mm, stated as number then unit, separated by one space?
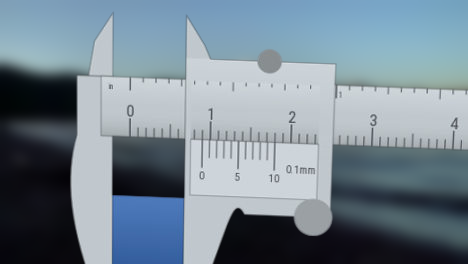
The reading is 9.0 mm
